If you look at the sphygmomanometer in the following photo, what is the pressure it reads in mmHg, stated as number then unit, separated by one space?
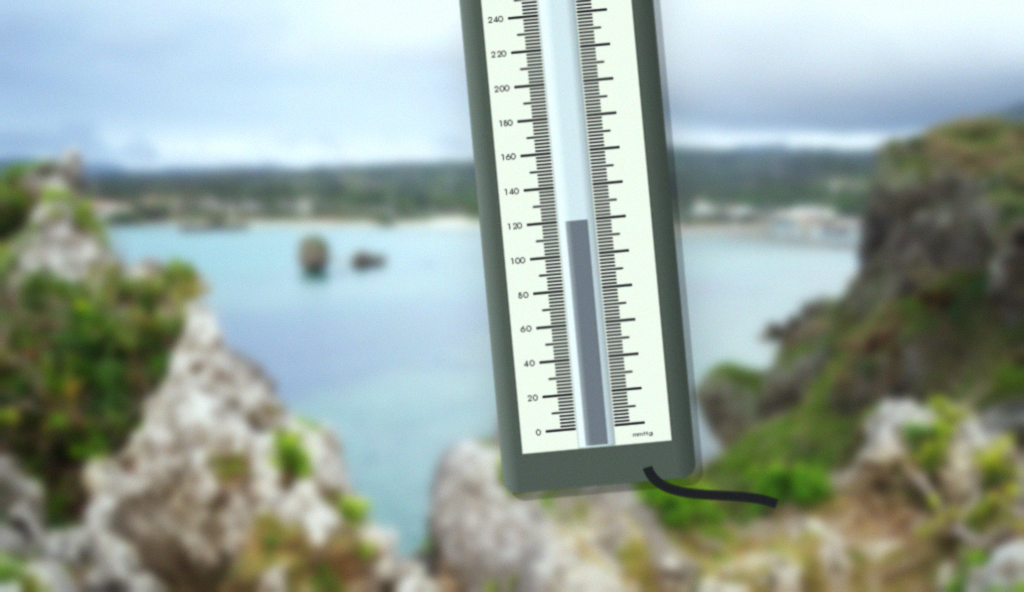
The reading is 120 mmHg
